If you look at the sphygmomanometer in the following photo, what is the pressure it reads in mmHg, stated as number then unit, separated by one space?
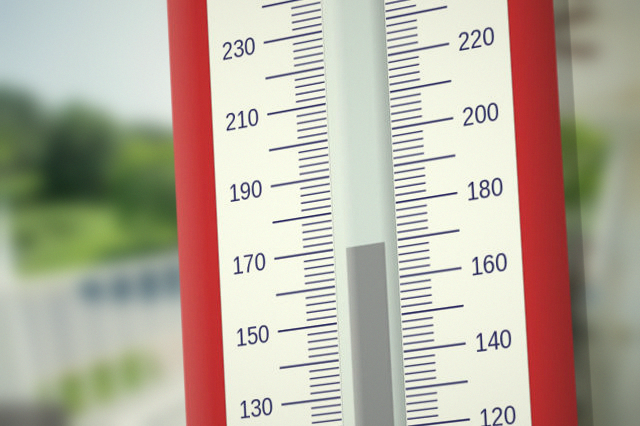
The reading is 170 mmHg
